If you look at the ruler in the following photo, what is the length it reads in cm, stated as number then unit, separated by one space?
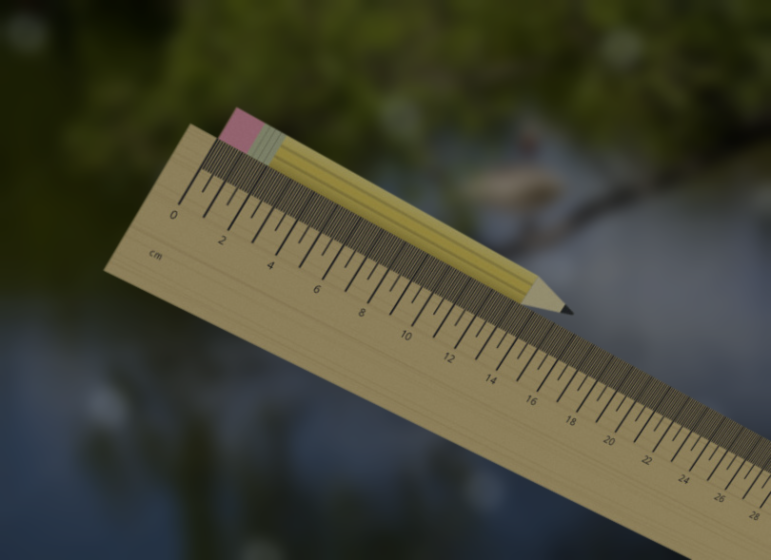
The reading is 15.5 cm
